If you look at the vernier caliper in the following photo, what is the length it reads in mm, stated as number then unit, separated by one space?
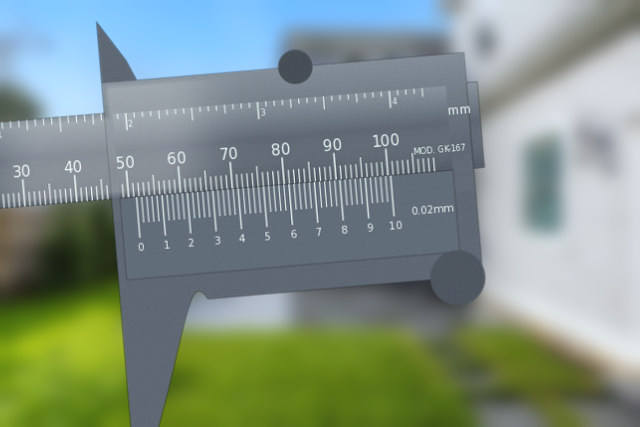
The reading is 51.5 mm
